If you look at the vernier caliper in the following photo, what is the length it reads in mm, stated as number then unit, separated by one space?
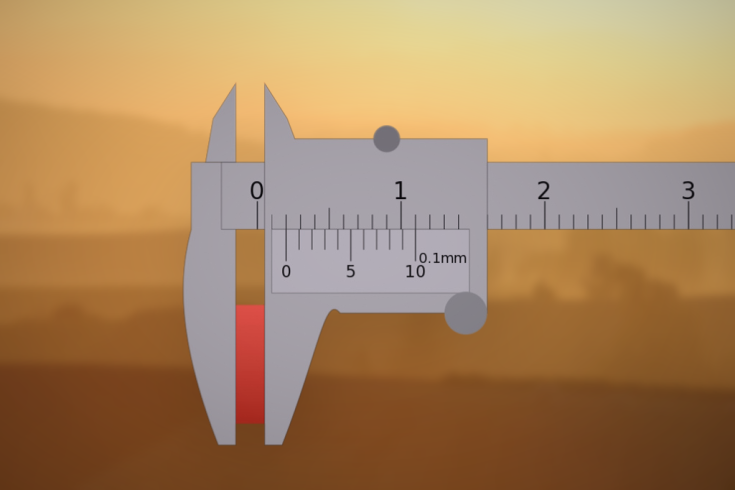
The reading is 2.0 mm
